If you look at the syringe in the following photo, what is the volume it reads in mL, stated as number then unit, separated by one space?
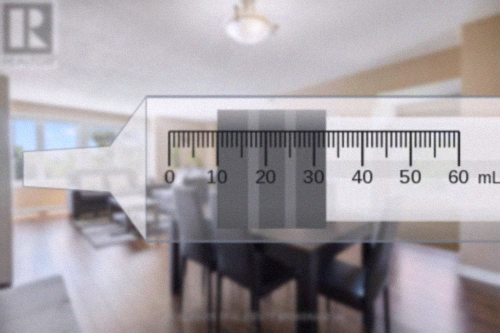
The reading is 10 mL
